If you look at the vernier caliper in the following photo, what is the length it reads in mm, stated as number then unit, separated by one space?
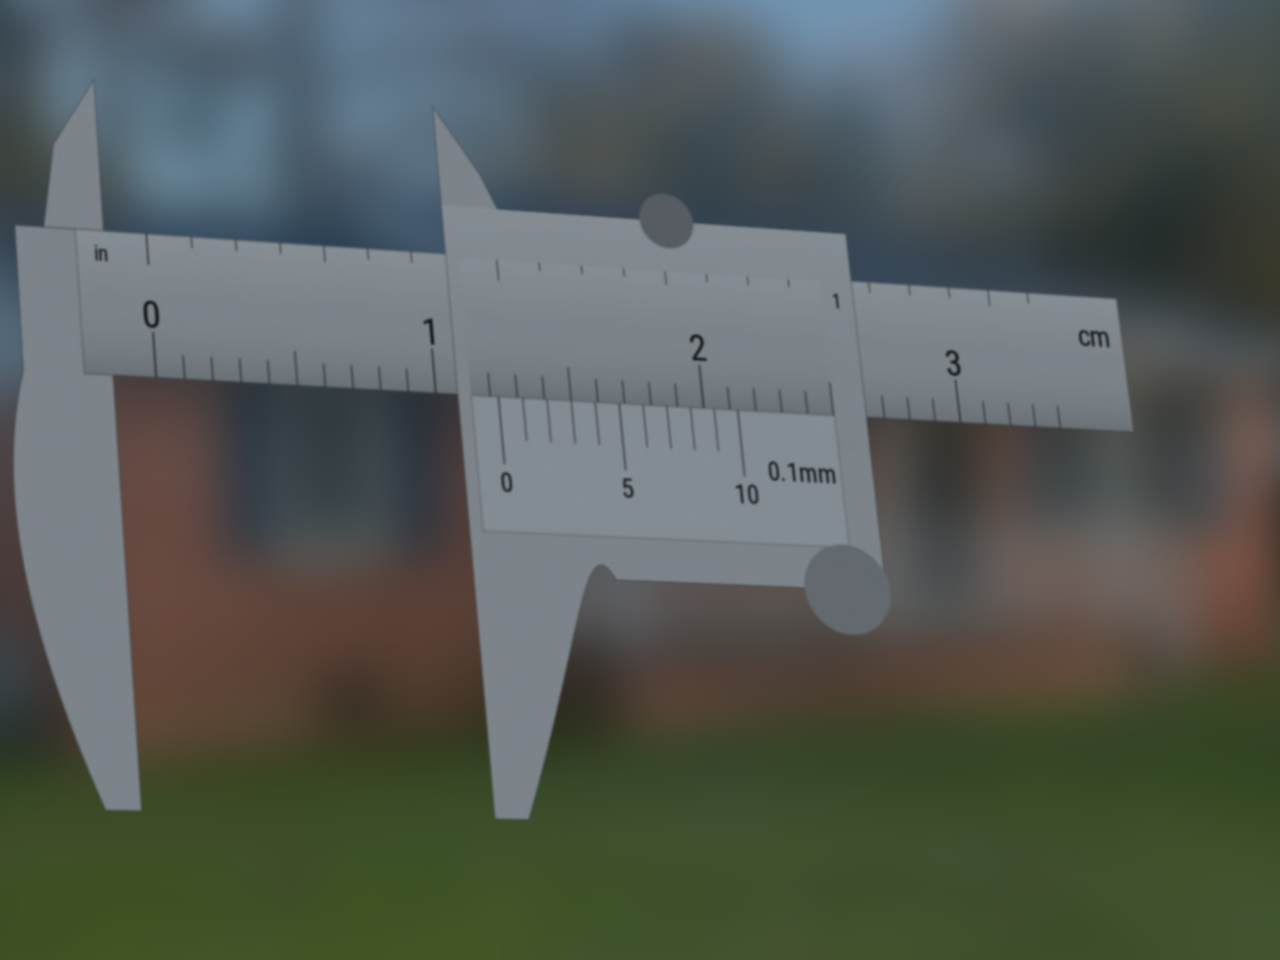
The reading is 12.3 mm
